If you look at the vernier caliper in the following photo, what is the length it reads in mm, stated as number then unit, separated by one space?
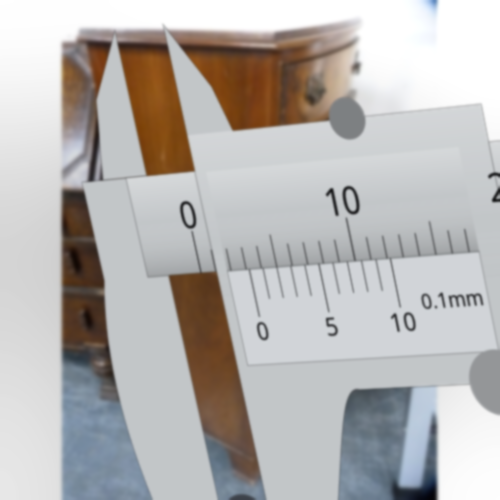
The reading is 3.2 mm
